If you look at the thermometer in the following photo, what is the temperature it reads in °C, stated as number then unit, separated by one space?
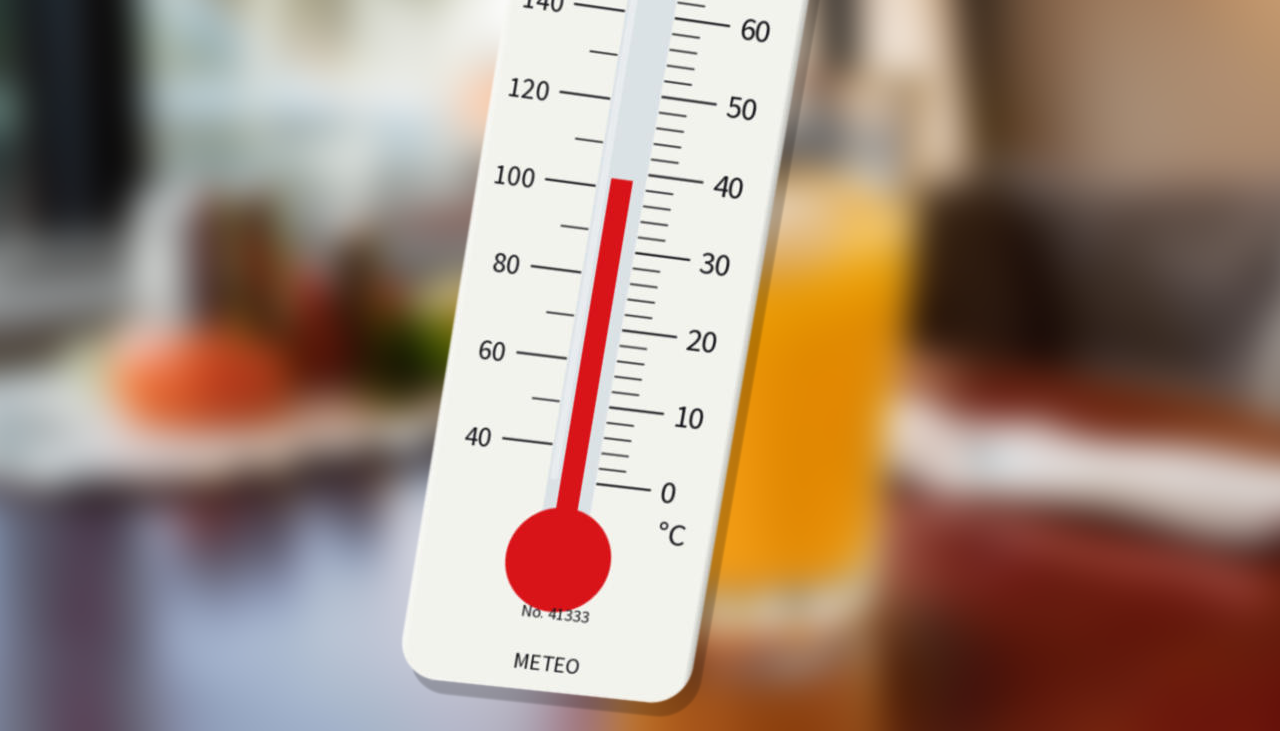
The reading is 39 °C
